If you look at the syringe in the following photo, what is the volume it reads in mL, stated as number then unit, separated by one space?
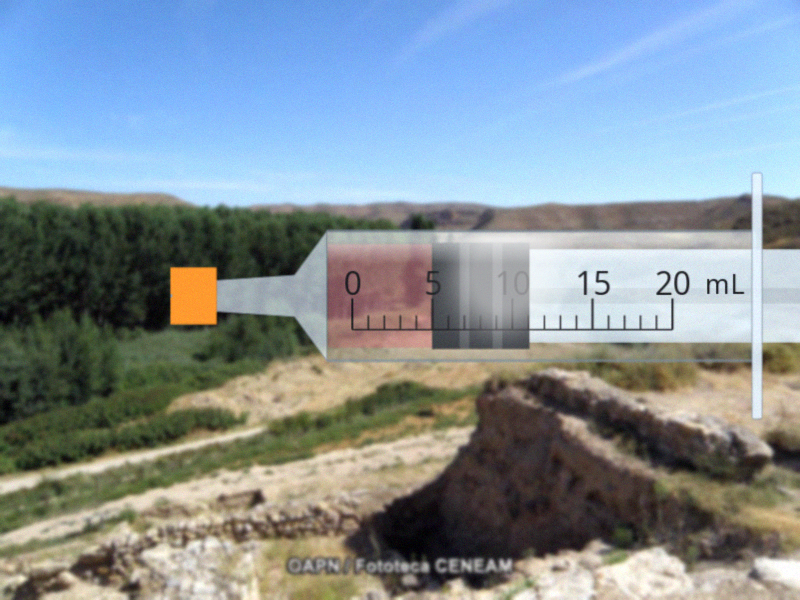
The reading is 5 mL
